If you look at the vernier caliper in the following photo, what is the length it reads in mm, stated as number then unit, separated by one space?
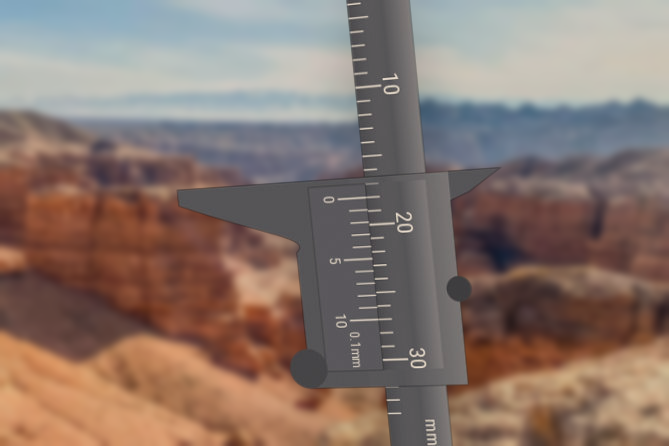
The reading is 18.0 mm
